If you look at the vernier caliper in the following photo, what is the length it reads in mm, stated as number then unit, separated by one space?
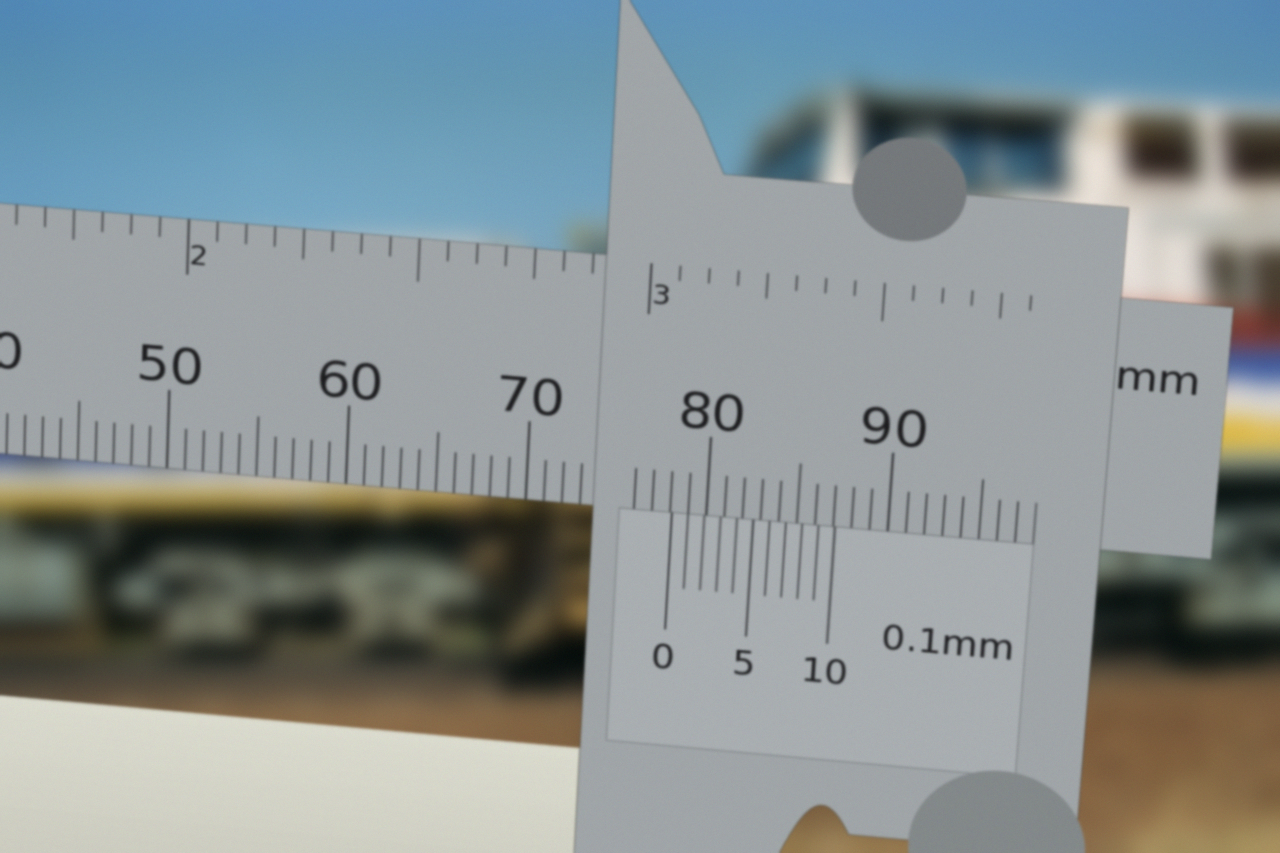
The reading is 78.1 mm
